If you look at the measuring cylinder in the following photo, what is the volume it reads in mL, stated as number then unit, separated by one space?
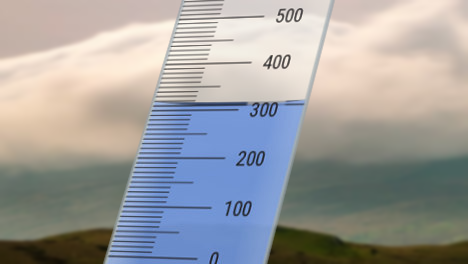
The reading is 310 mL
